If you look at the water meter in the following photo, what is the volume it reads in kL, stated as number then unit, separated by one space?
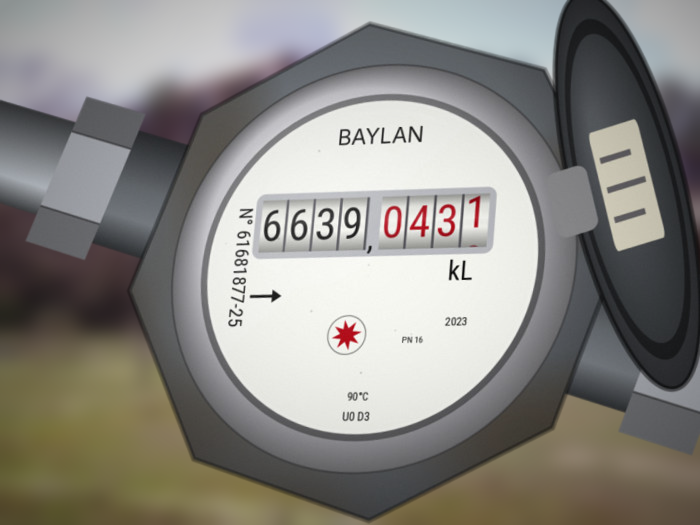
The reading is 6639.0431 kL
